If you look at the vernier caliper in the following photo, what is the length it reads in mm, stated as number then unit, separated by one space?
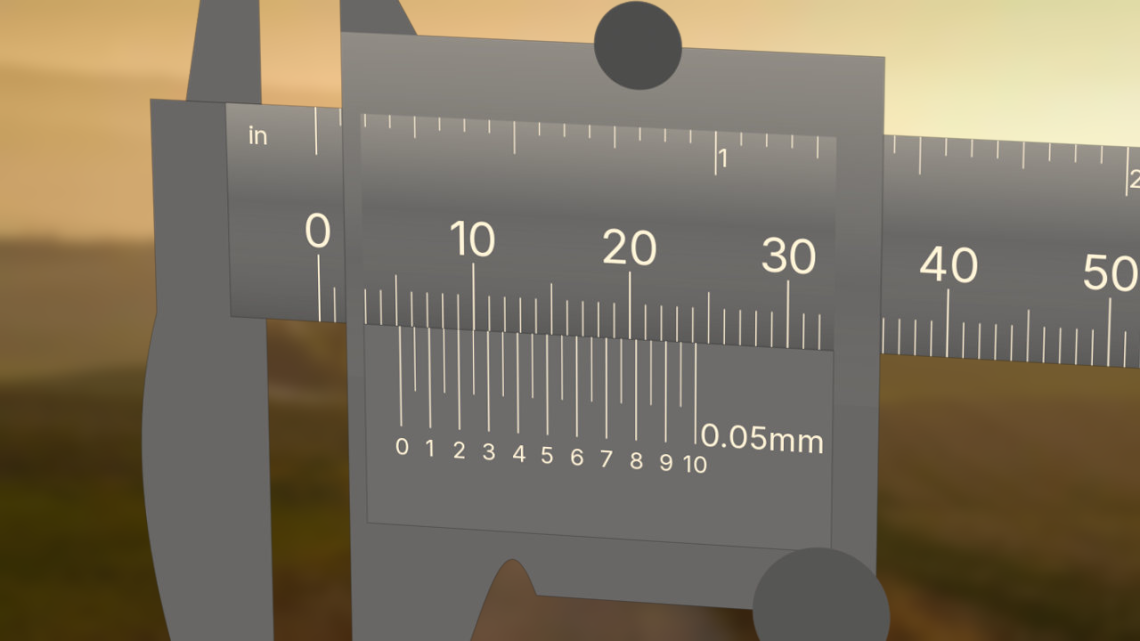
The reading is 5.2 mm
